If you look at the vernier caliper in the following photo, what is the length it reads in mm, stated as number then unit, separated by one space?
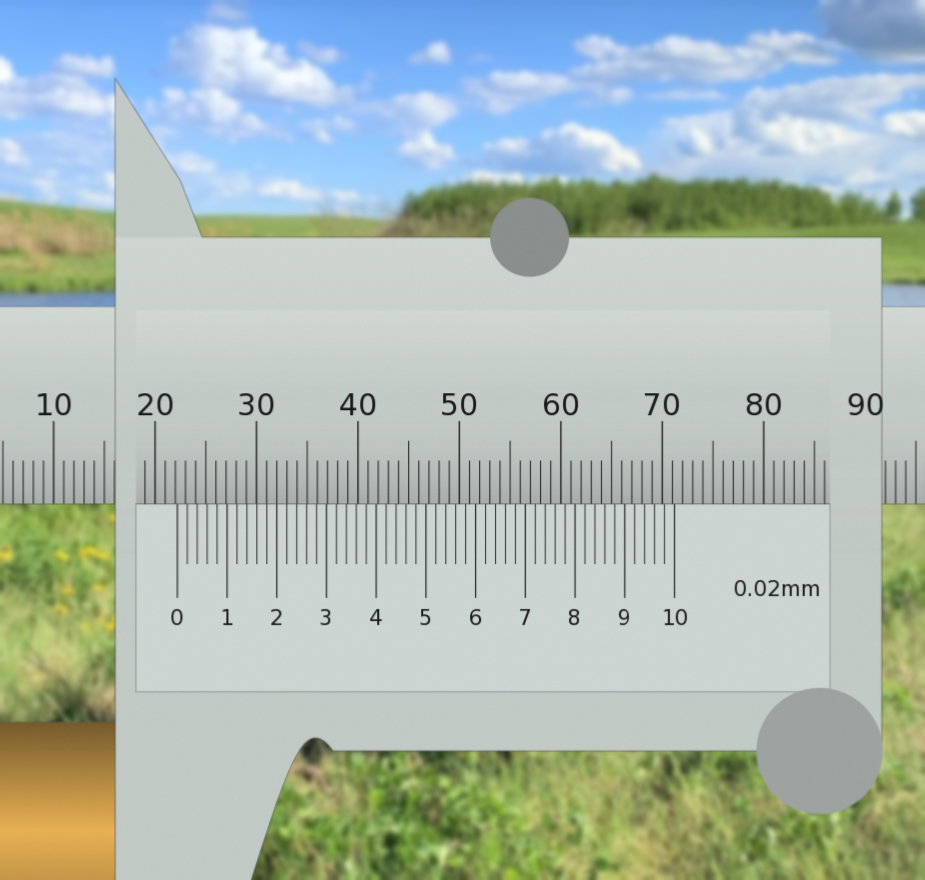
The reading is 22.2 mm
